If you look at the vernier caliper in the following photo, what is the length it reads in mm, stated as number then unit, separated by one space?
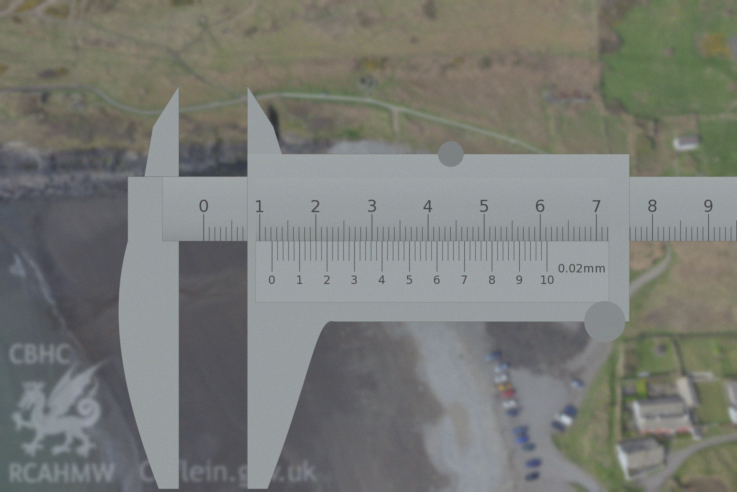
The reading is 12.2 mm
